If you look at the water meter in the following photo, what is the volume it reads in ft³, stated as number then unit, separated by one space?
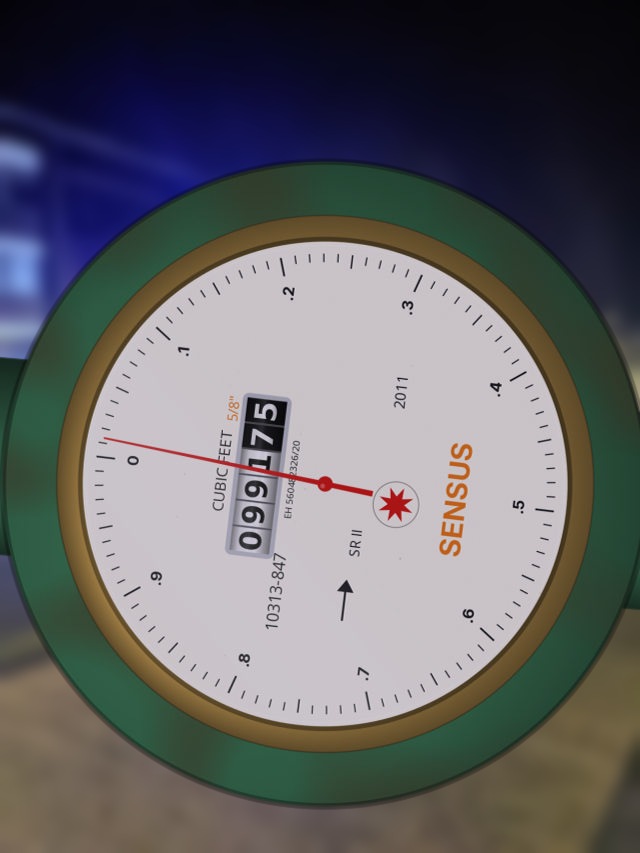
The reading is 99175.01 ft³
